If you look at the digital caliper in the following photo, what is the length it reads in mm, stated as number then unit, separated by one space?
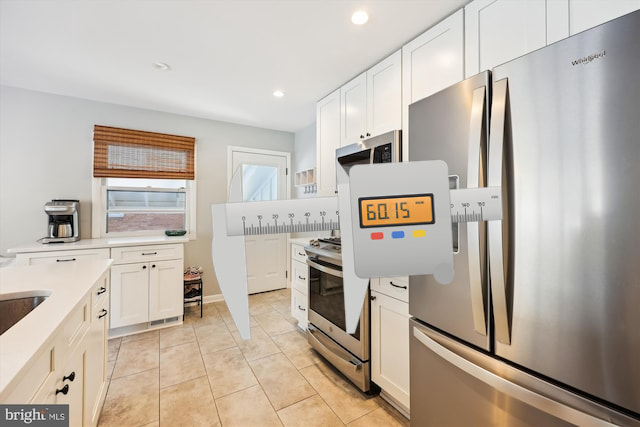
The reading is 60.15 mm
